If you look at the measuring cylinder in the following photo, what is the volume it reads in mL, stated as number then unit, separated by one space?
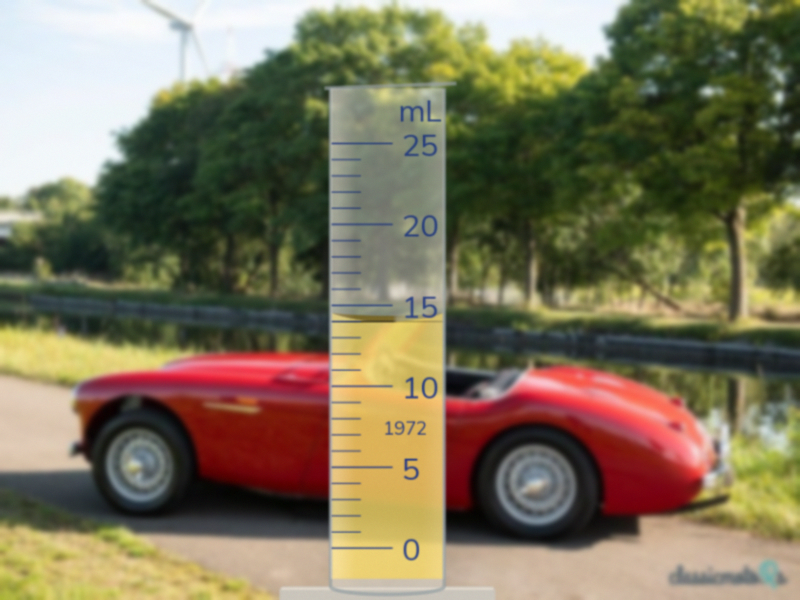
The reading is 14 mL
